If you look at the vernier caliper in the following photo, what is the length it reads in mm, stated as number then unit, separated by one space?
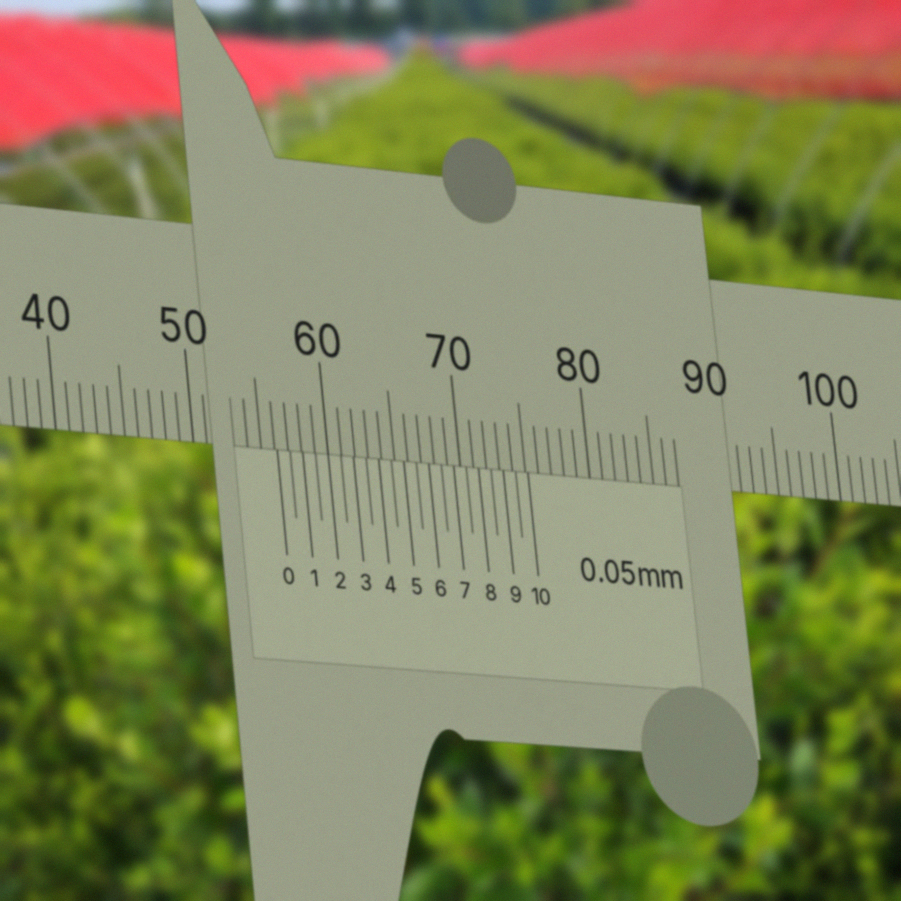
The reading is 56.2 mm
